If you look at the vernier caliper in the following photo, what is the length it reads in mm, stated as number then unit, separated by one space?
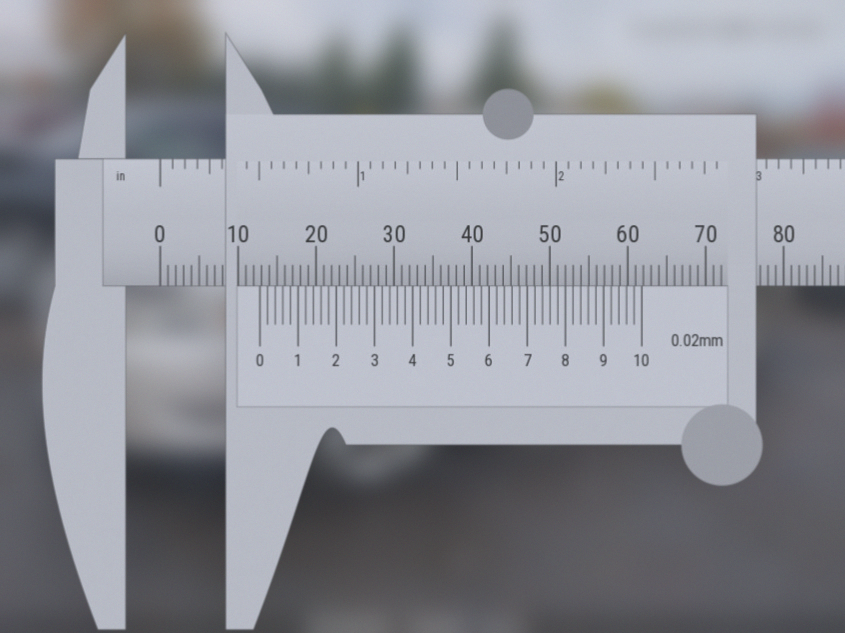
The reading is 12.8 mm
